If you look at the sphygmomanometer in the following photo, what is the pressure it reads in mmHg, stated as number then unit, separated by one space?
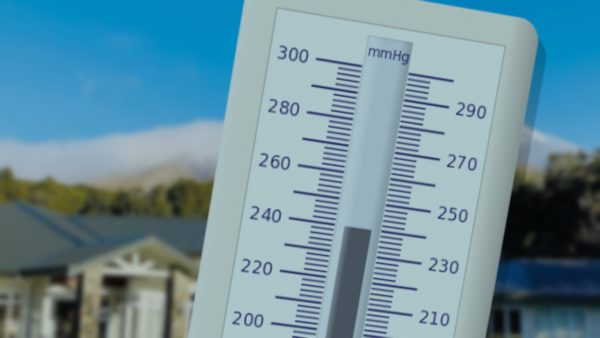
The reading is 240 mmHg
